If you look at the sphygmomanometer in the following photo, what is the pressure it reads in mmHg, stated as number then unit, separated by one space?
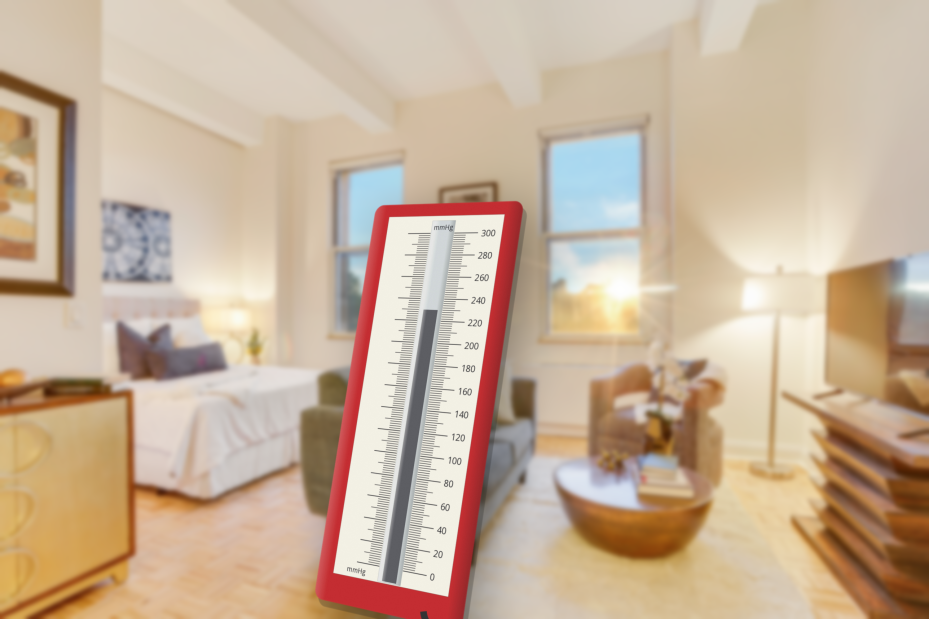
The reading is 230 mmHg
